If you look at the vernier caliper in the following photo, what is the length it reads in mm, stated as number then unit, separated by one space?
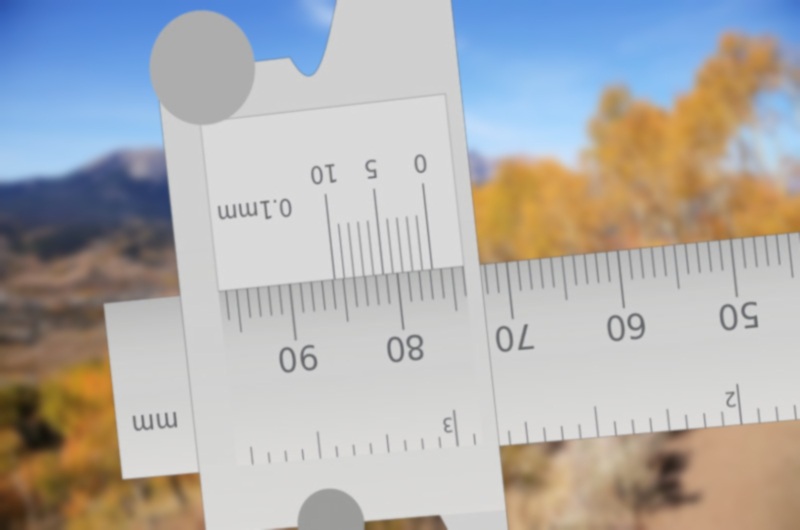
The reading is 76.8 mm
